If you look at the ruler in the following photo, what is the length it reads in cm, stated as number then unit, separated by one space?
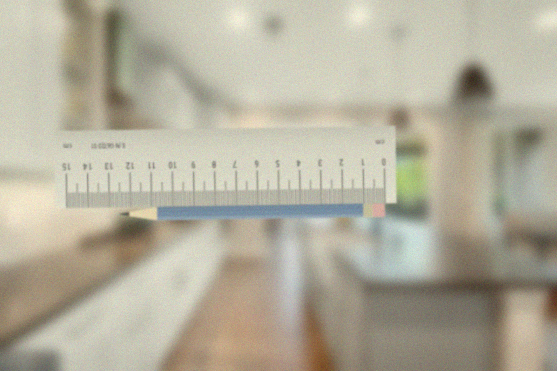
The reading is 12.5 cm
